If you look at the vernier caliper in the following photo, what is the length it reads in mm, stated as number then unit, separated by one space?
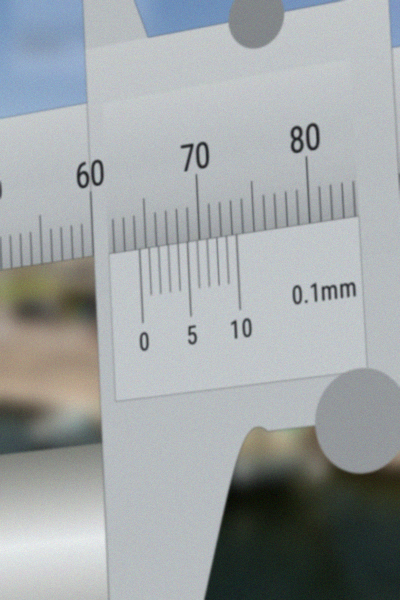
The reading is 64.4 mm
